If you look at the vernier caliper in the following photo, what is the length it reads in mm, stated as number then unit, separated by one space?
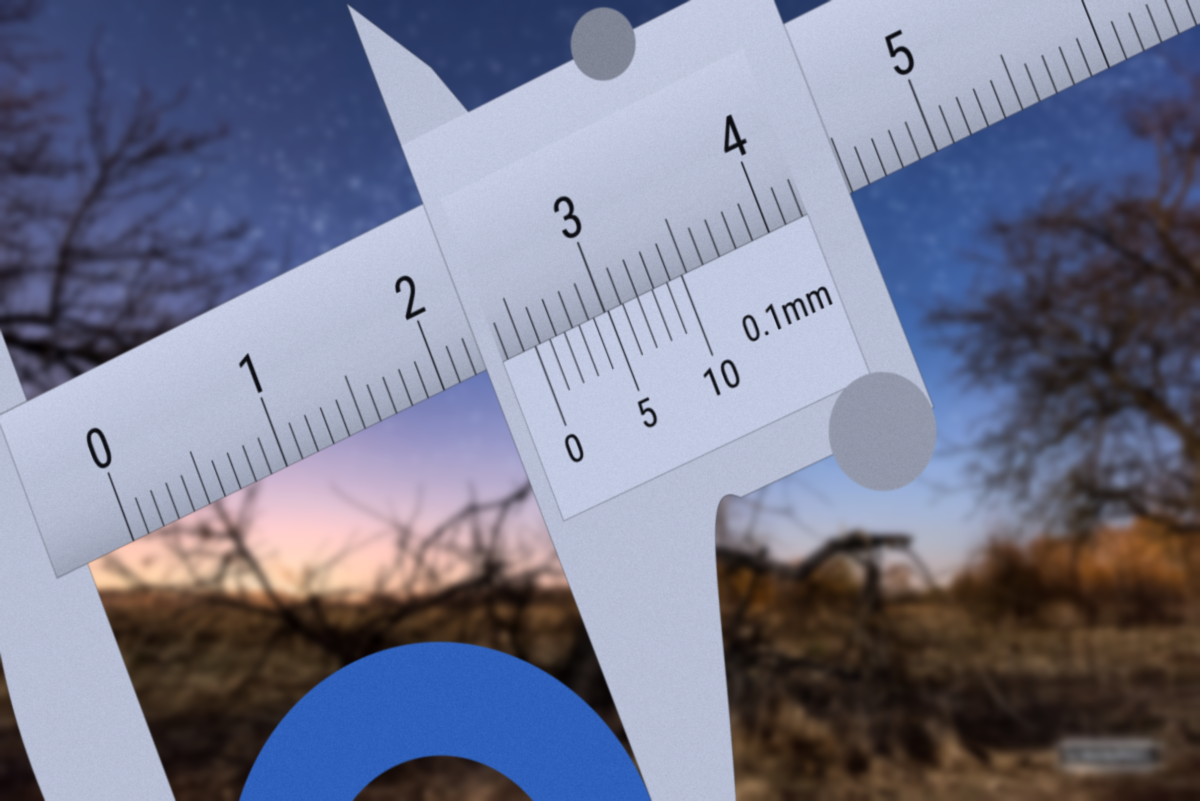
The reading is 25.7 mm
